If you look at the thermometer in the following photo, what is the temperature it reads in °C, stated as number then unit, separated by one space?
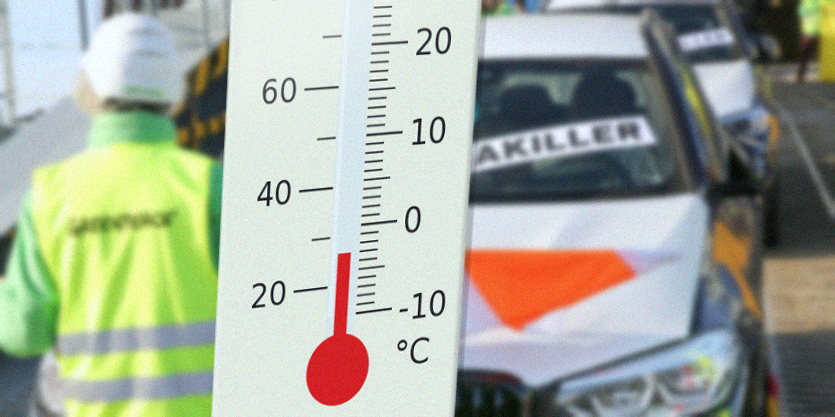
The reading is -3 °C
